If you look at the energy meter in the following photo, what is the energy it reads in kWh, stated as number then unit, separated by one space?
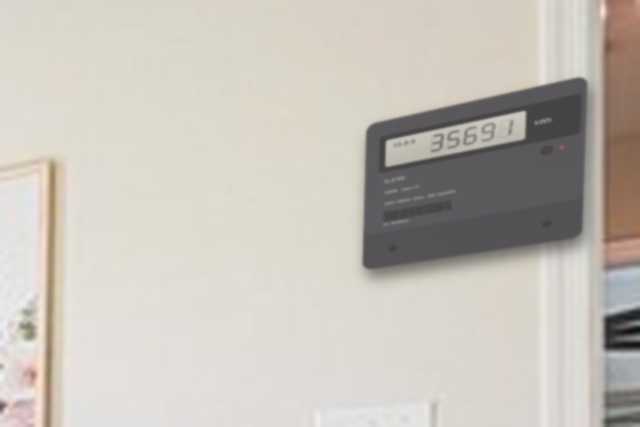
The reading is 35691 kWh
